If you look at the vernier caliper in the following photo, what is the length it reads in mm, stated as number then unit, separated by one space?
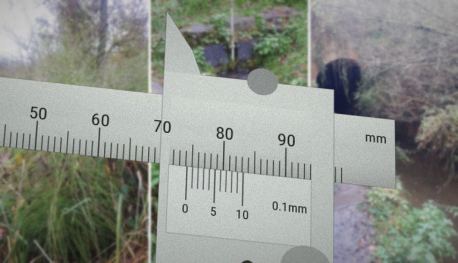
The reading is 74.2 mm
